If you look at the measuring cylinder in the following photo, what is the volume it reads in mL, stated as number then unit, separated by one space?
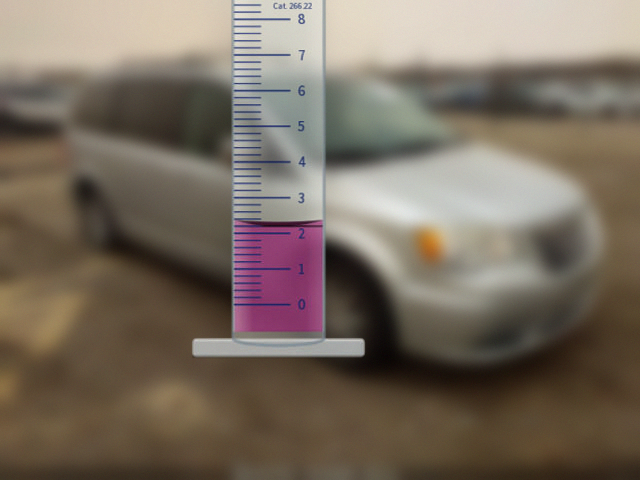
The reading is 2.2 mL
